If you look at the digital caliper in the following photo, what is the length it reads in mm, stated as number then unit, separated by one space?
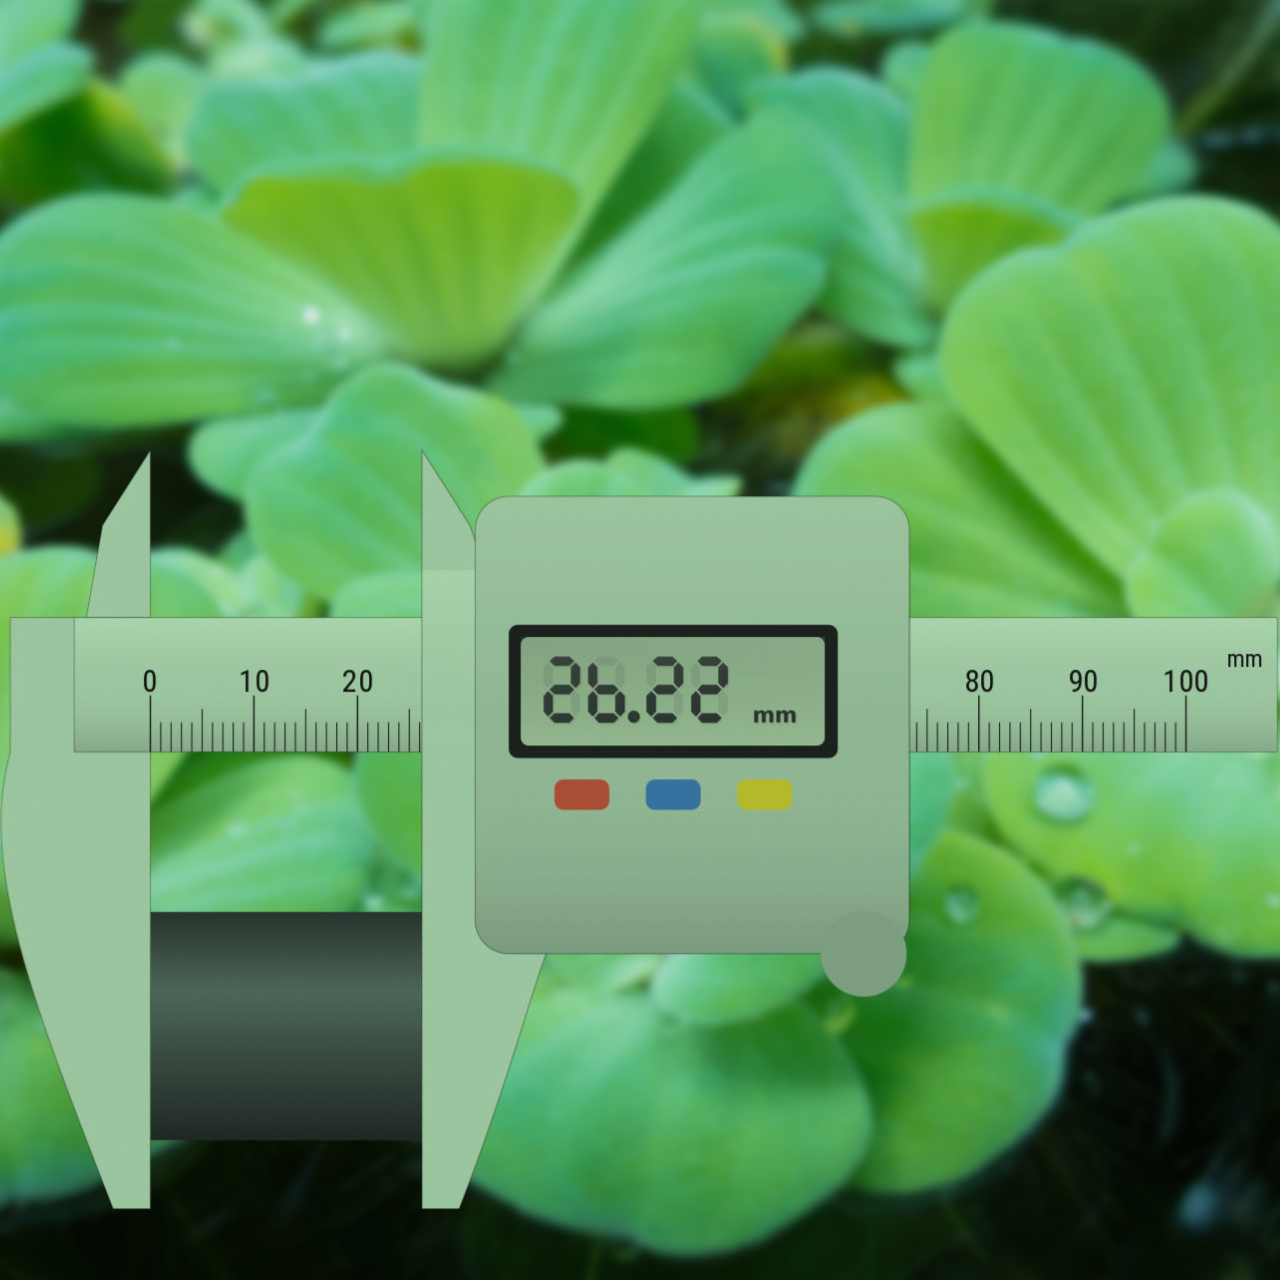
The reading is 26.22 mm
